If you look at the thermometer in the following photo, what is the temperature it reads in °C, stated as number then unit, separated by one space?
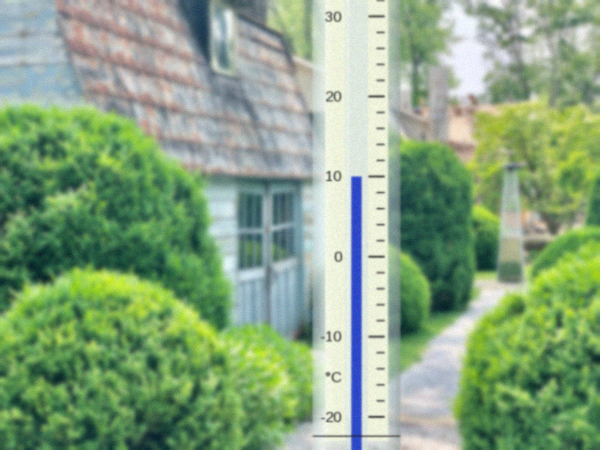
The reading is 10 °C
